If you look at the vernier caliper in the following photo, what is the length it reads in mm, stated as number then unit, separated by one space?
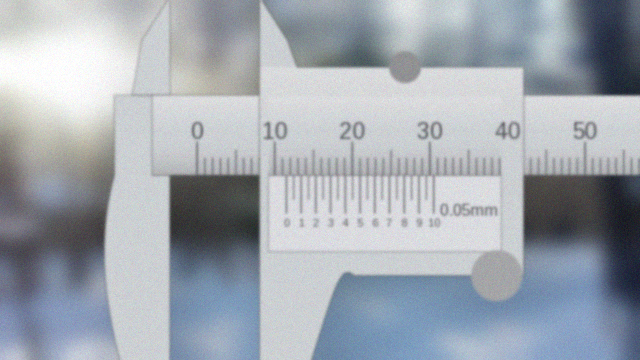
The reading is 11.5 mm
